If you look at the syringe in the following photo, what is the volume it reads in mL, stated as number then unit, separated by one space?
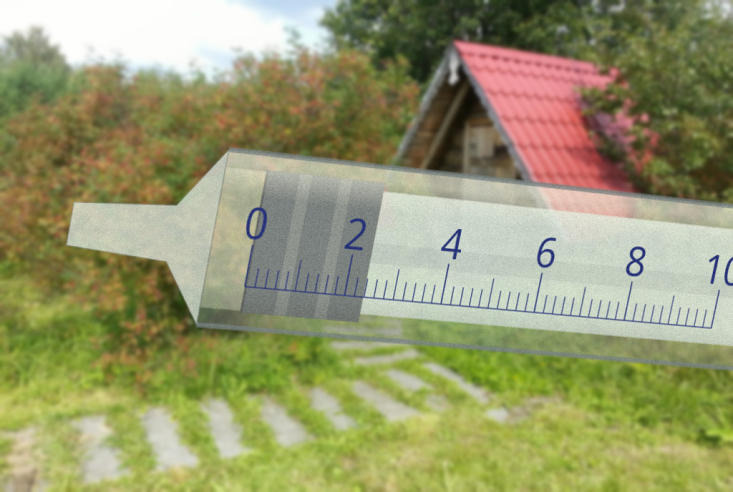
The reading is 0 mL
